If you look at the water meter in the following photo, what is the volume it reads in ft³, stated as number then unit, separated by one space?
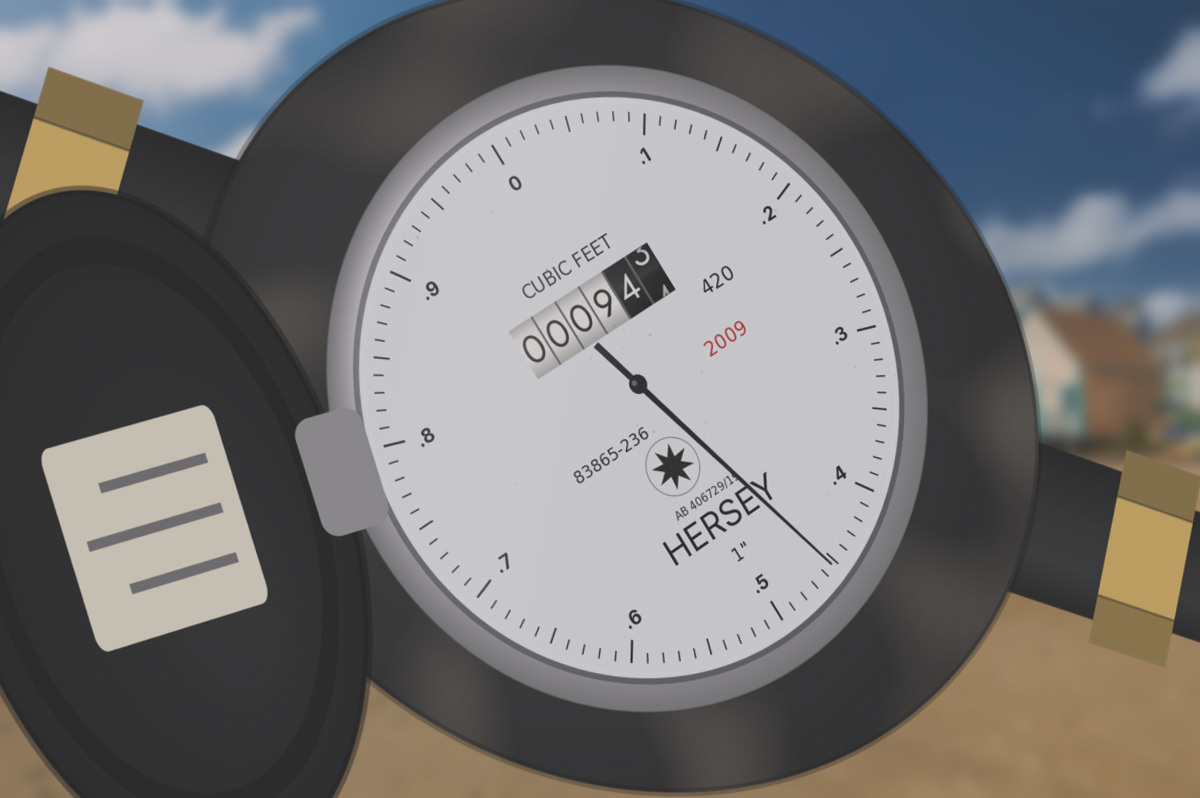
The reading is 943.45 ft³
